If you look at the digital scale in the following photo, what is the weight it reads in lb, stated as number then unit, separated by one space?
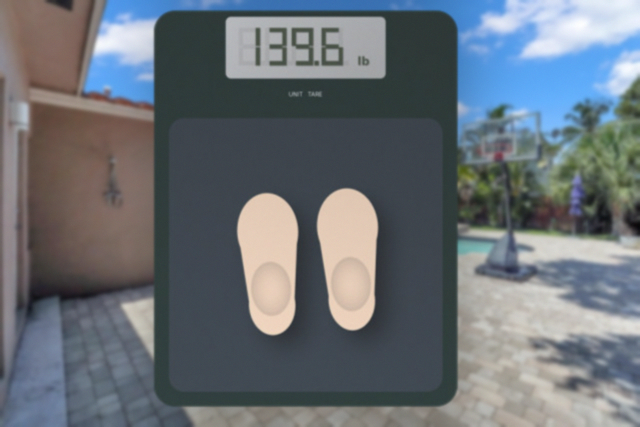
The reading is 139.6 lb
